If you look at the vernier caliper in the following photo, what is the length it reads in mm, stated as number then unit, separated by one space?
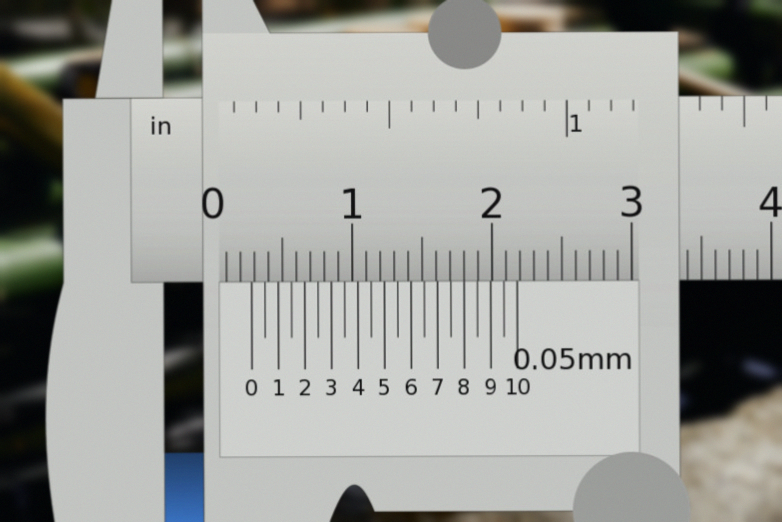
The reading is 2.8 mm
